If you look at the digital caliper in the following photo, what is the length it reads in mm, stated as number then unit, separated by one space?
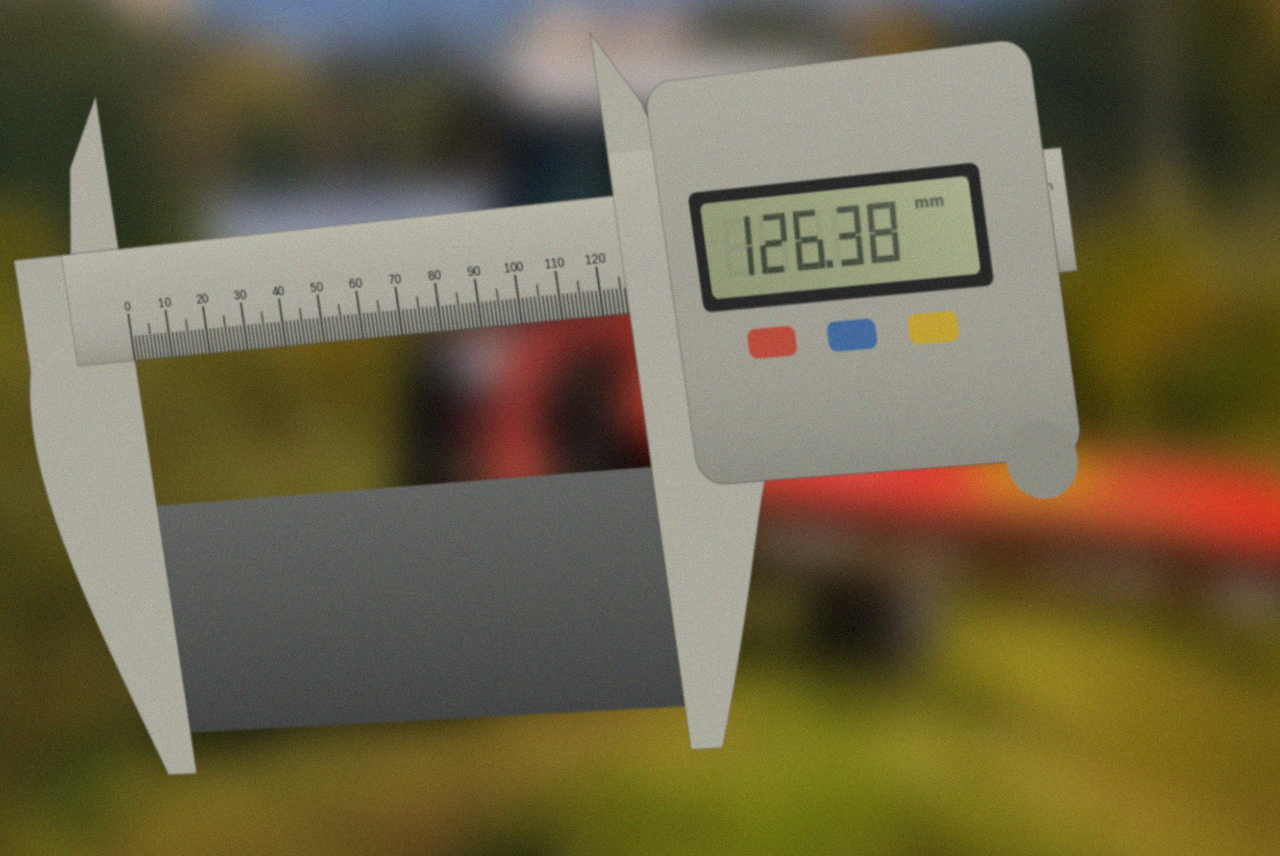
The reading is 126.38 mm
